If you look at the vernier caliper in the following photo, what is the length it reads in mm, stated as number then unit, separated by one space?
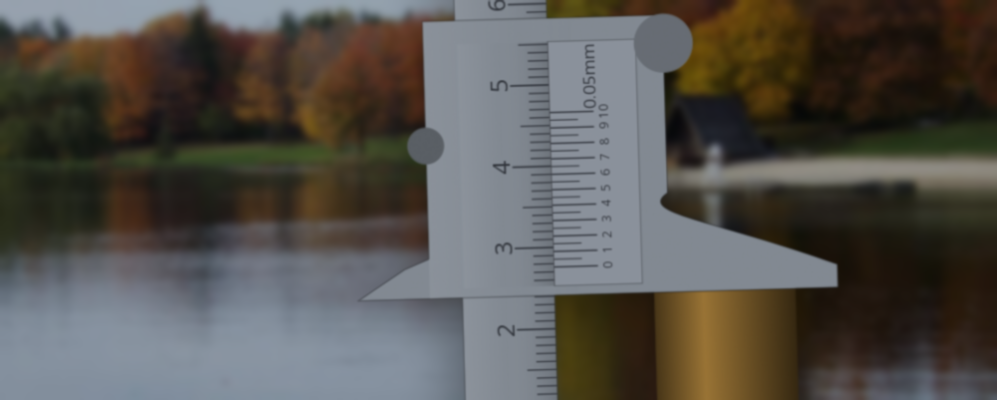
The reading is 27.6 mm
